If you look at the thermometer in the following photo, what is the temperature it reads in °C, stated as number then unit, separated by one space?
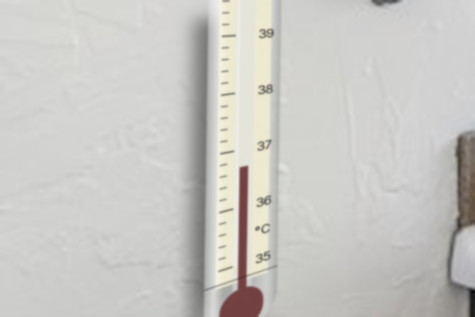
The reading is 36.7 °C
